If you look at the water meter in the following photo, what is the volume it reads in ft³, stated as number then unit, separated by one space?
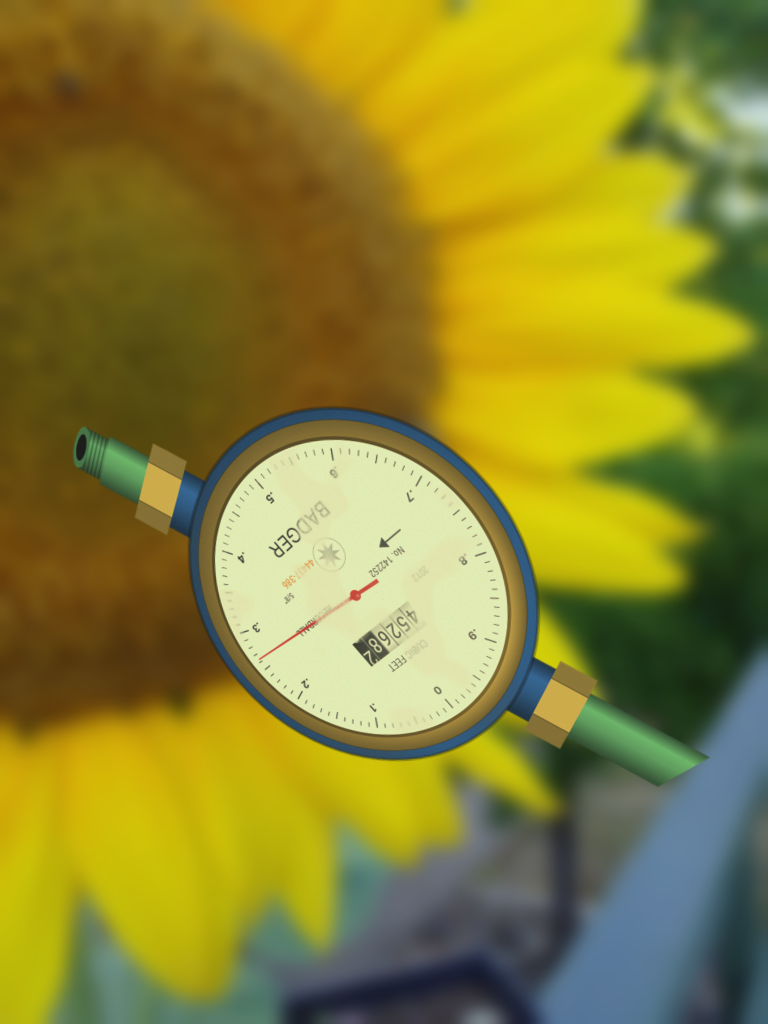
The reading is 452682.26 ft³
